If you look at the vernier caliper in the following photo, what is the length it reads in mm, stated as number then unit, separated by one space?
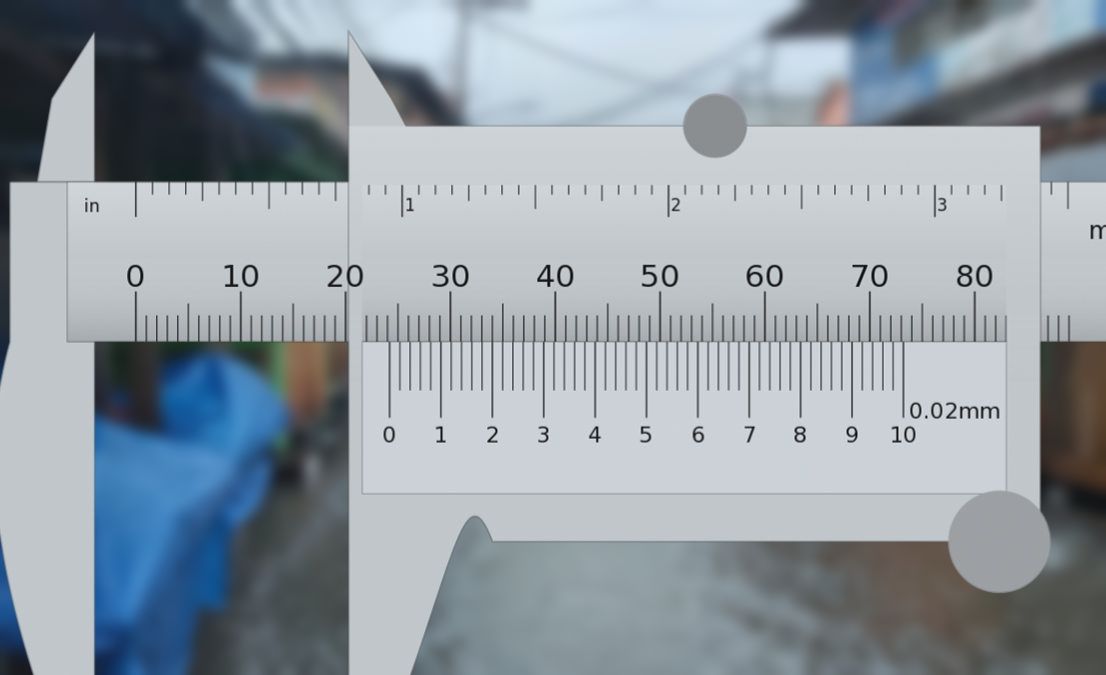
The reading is 24.2 mm
